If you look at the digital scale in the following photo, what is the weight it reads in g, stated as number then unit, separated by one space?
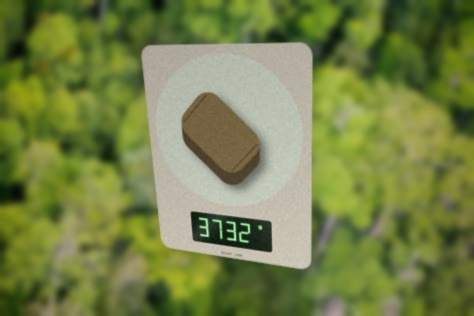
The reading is 3732 g
